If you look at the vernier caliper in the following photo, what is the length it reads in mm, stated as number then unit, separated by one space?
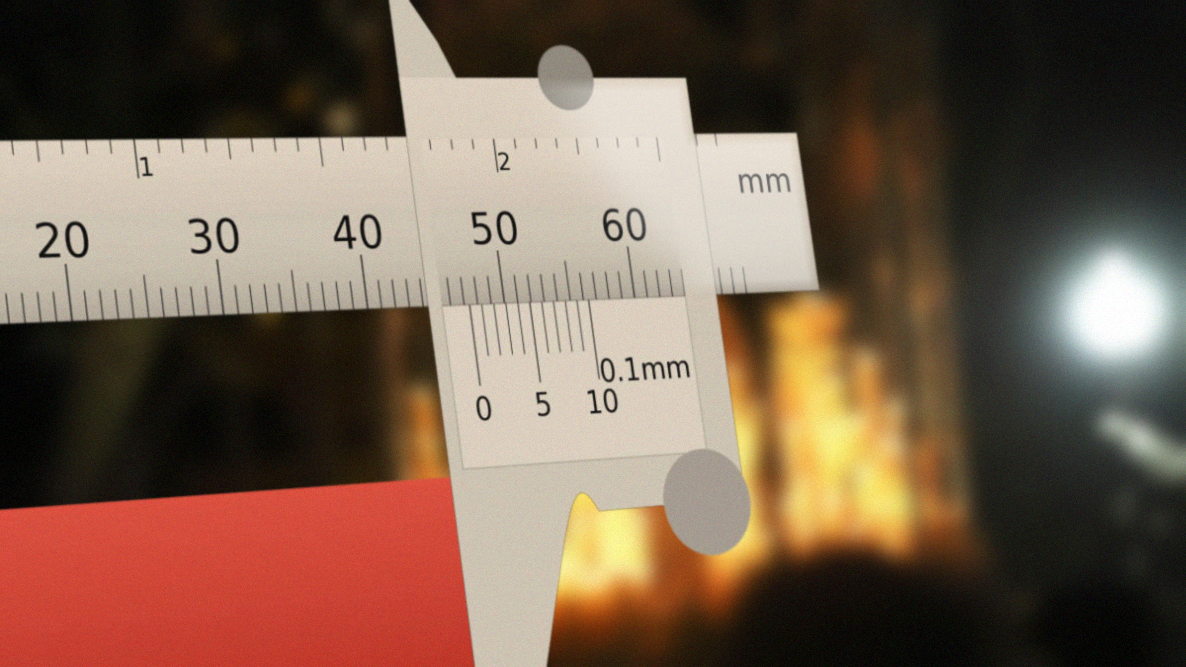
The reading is 47.4 mm
